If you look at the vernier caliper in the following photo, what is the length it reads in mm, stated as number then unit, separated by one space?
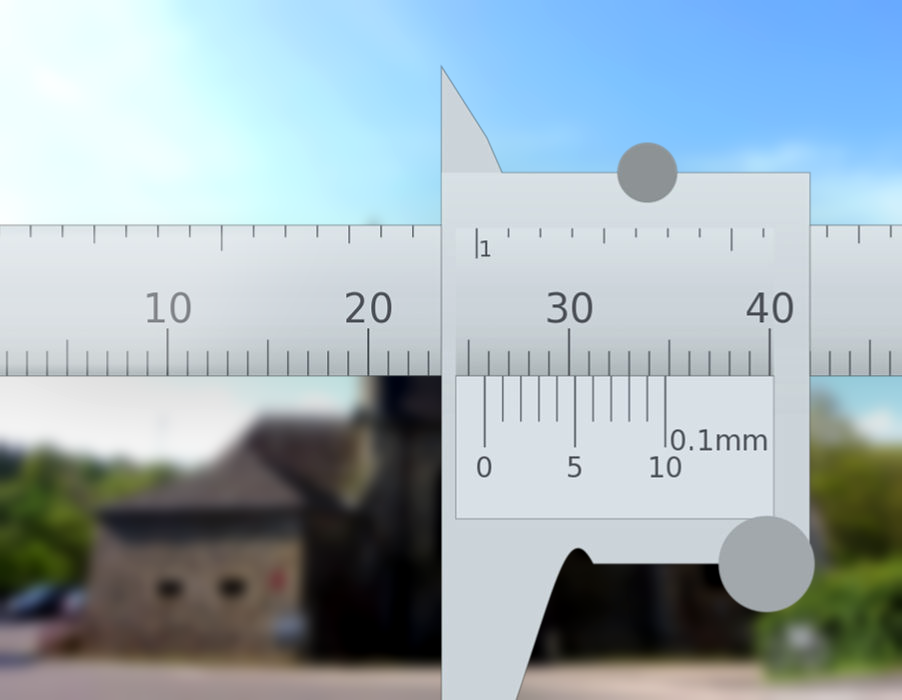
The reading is 25.8 mm
